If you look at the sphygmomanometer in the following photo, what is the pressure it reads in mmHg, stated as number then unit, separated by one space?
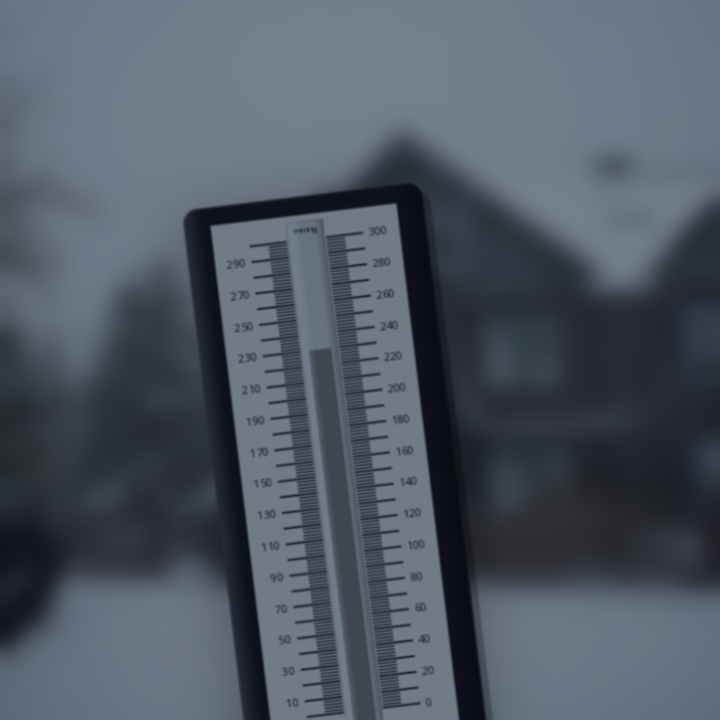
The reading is 230 mmHg
